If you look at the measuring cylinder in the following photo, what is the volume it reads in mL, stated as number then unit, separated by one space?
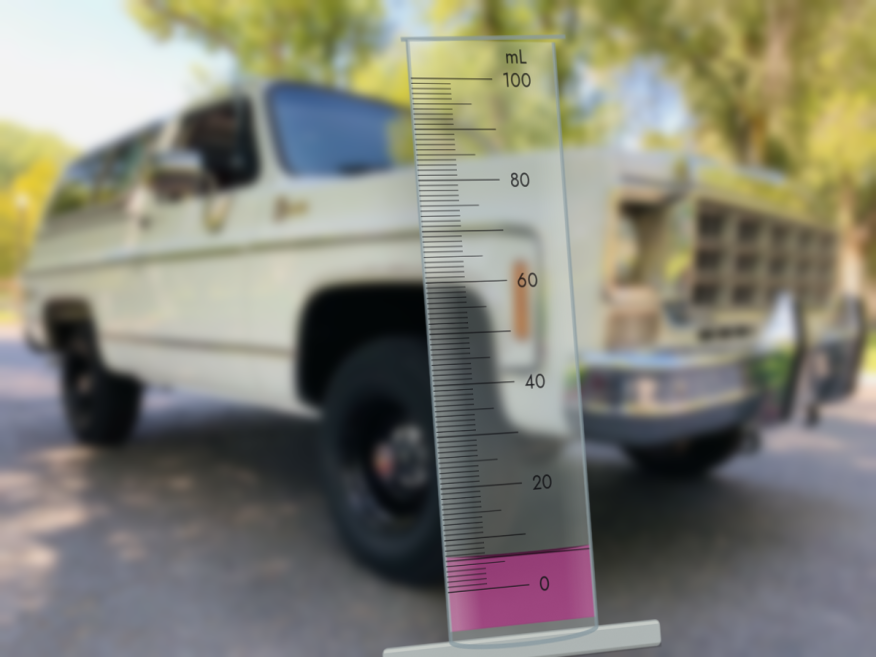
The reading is 6 mL
